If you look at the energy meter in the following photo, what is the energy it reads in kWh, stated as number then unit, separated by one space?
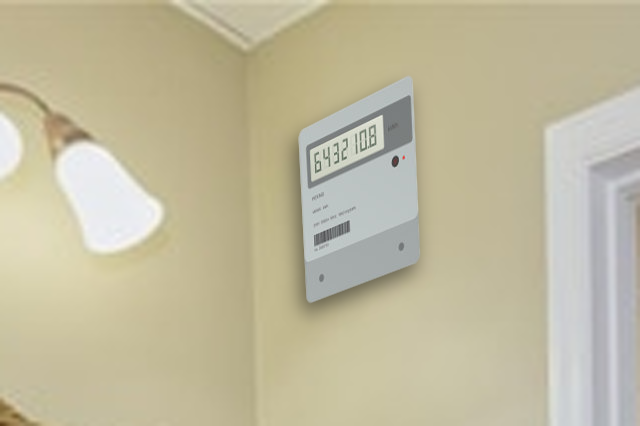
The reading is 643210.8 kWh
